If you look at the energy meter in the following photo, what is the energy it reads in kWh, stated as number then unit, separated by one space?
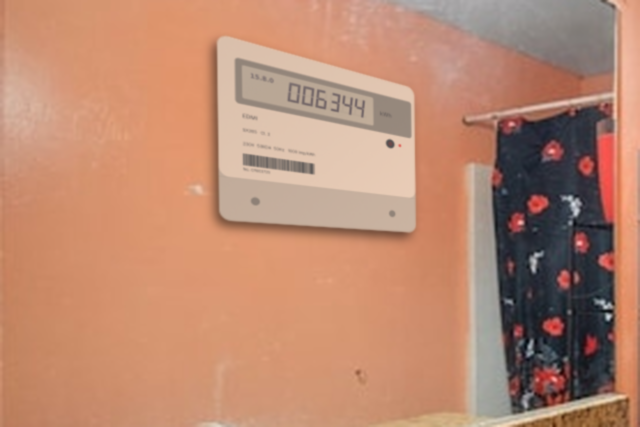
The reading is 6344 kWh
